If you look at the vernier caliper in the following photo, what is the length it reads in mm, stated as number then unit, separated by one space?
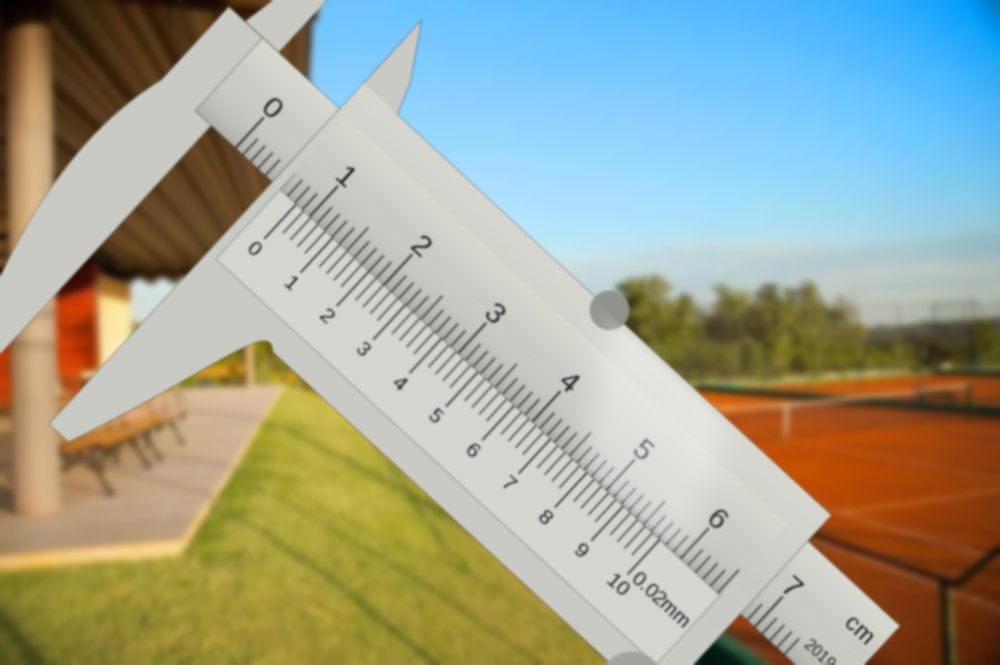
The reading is 8.2 mm
